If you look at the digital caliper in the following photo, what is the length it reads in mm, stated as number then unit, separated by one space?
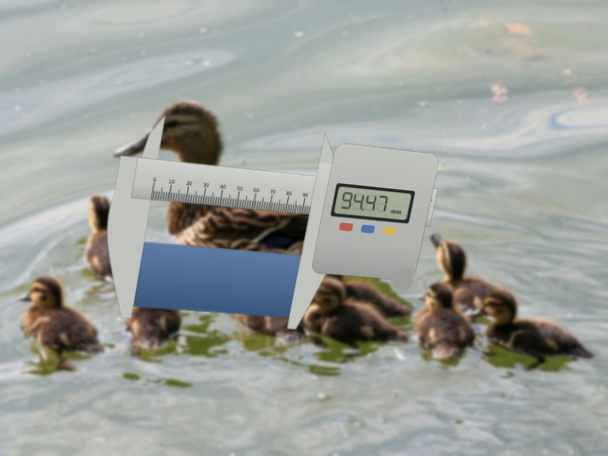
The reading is 94.47 mm
